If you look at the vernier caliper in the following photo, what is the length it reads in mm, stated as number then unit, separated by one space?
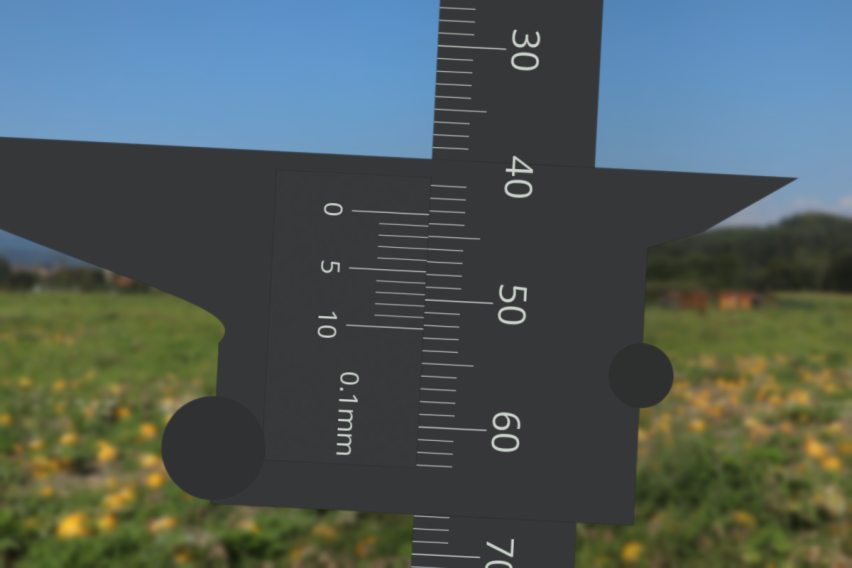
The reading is 43.3 mm
